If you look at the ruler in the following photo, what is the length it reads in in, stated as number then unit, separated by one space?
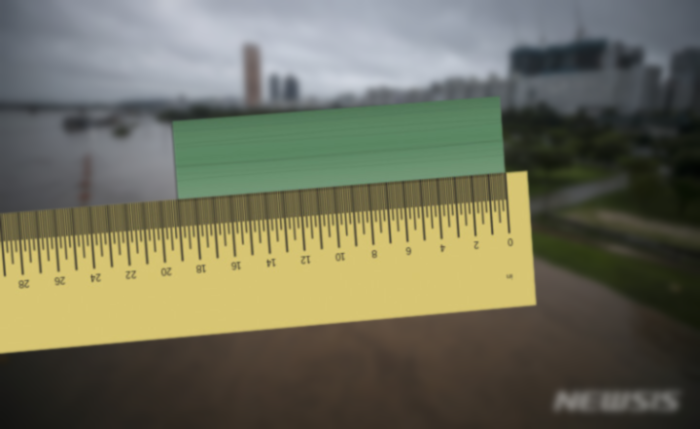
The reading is 19 in
